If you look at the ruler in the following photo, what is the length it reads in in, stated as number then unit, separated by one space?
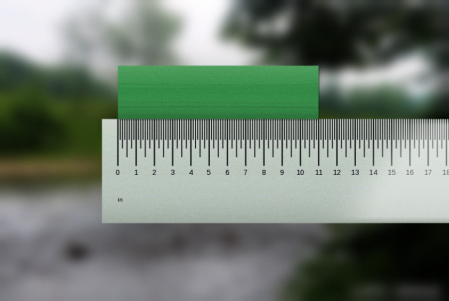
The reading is 11 in
